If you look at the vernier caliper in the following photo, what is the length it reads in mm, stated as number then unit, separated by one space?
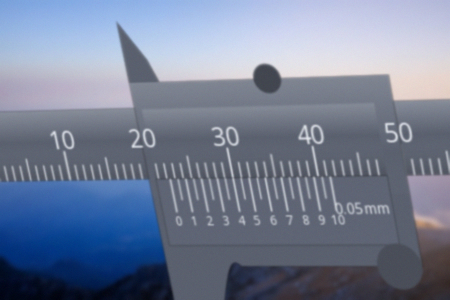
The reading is 22.4 mm
